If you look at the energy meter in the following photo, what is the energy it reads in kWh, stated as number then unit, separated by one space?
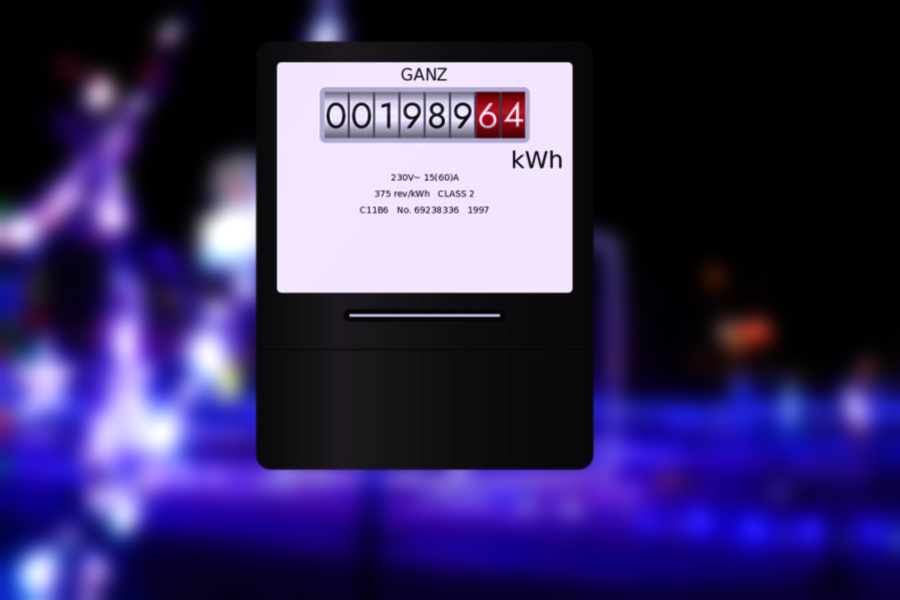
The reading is 1989.64 kWh
